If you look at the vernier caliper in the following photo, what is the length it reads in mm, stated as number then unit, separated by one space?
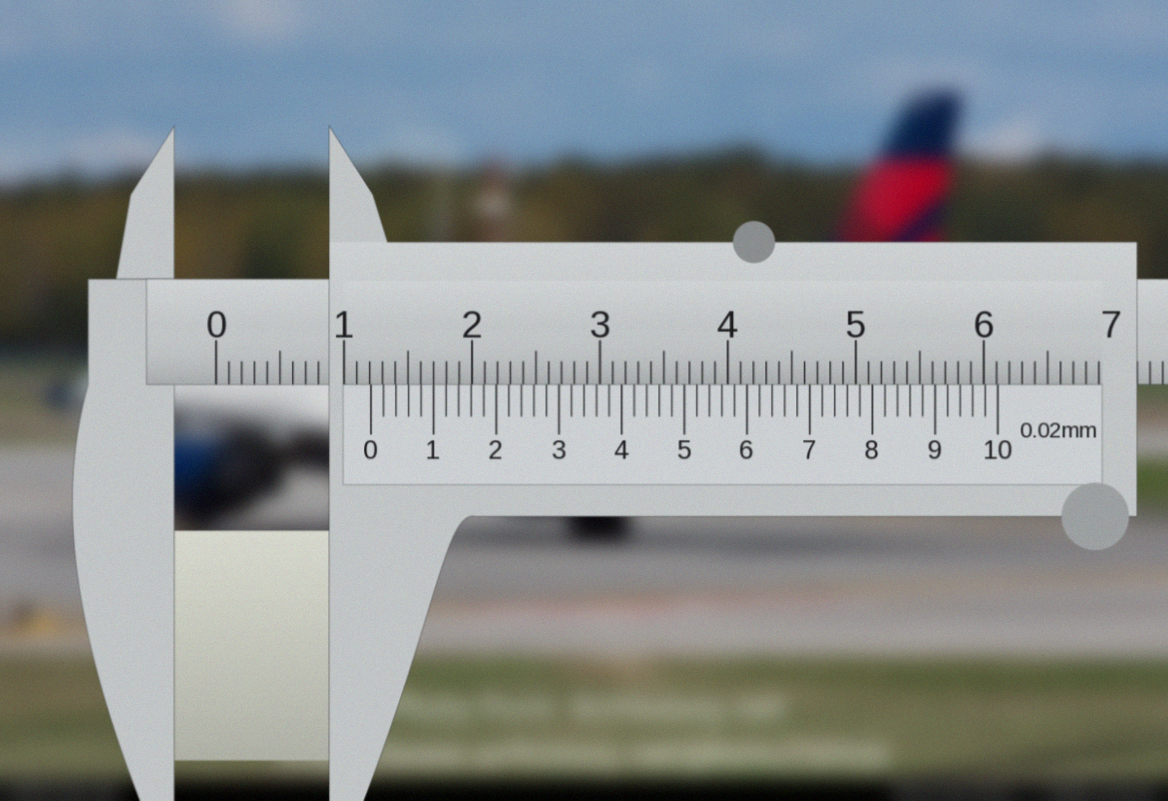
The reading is 12.1 mm
